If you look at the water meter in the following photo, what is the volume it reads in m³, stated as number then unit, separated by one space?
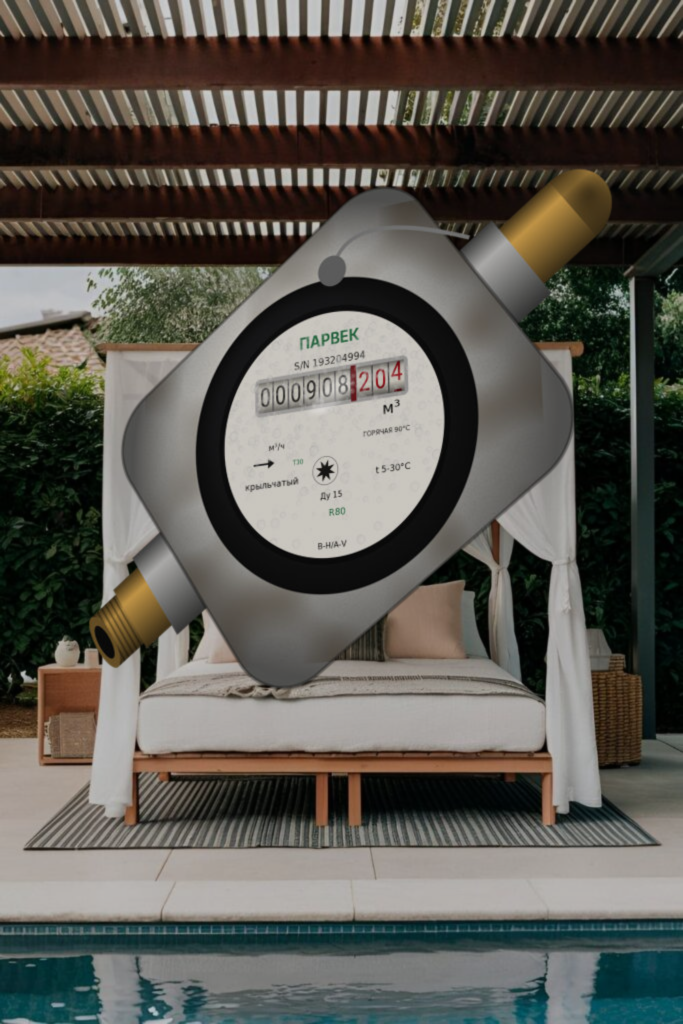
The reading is 908.204 m³
